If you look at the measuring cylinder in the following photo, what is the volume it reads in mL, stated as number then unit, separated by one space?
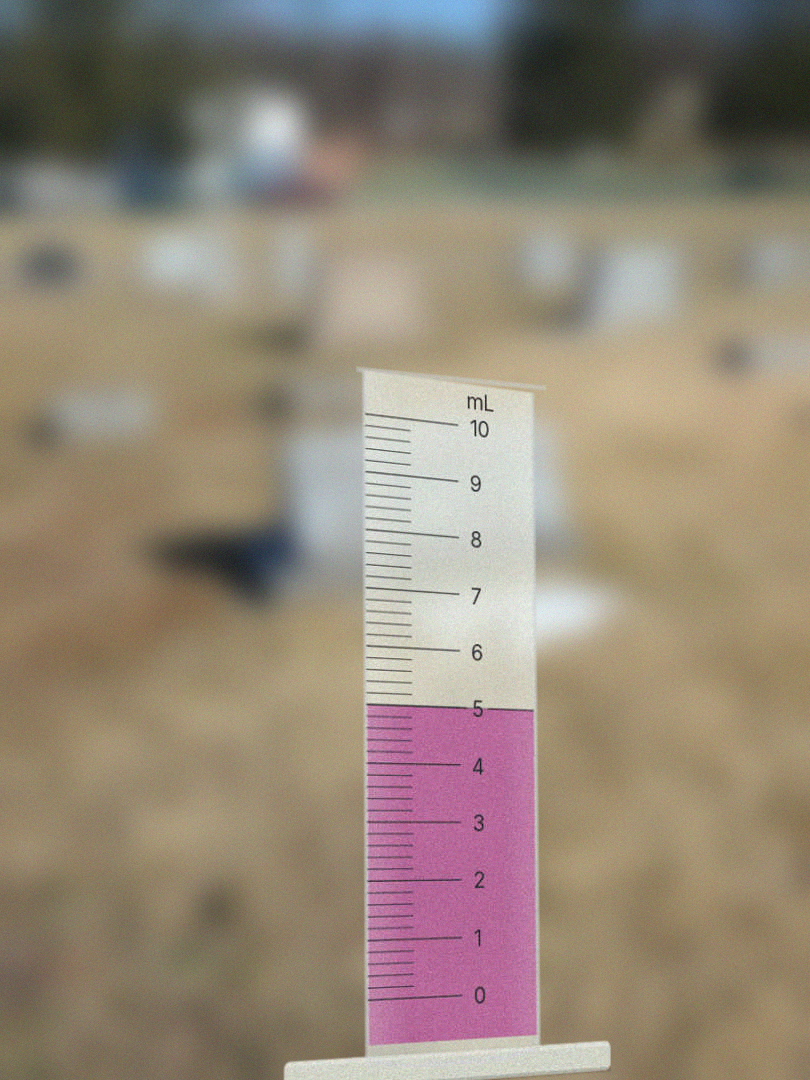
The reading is 5 mL
